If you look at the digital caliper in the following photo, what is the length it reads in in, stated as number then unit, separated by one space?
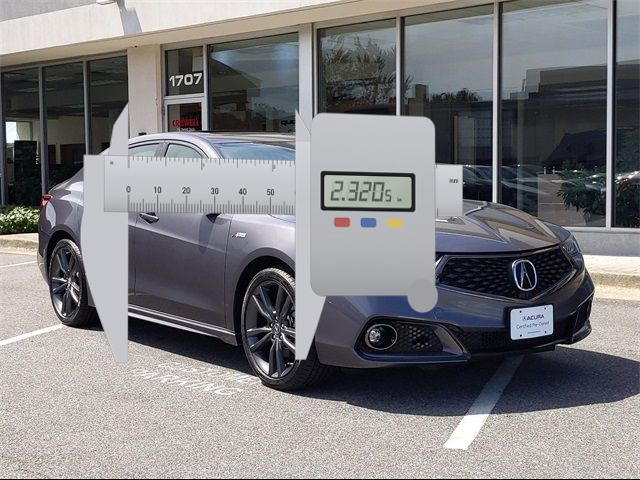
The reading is 2.3205 in
